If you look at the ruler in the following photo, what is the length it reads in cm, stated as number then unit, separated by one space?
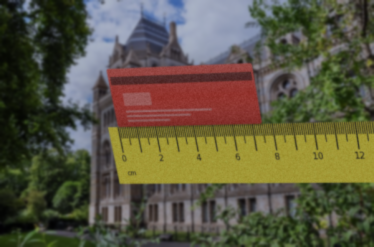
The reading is 7.5 cm
